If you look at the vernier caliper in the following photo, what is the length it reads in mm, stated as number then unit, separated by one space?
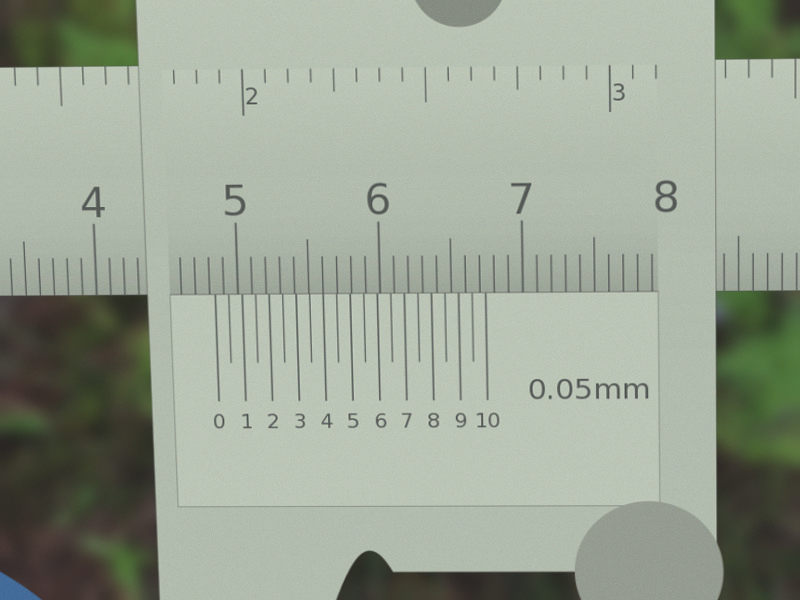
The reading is 48.4 mm
